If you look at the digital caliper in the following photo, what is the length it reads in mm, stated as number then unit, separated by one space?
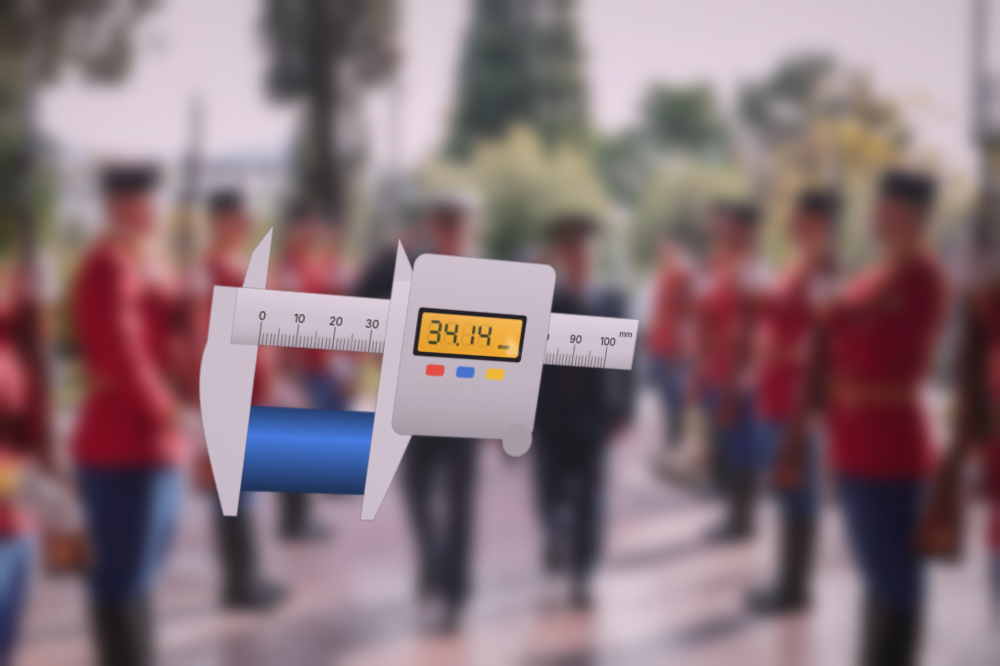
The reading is 34.14 mm
